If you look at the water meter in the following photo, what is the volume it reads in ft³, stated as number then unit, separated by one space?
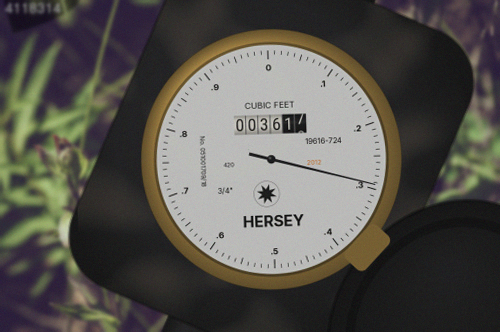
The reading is 3617.29 ft³
